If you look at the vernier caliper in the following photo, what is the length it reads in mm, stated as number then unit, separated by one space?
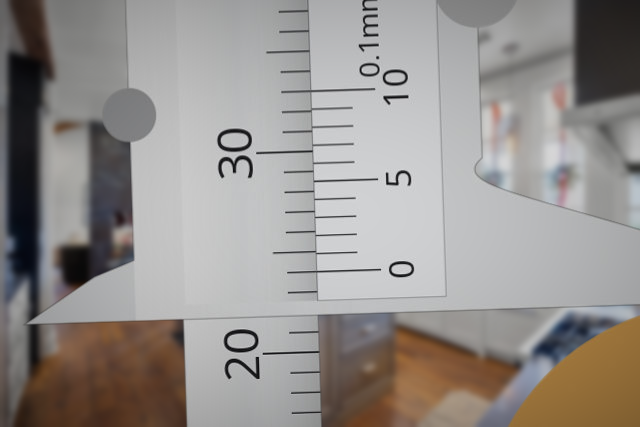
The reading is 24.0 mm
